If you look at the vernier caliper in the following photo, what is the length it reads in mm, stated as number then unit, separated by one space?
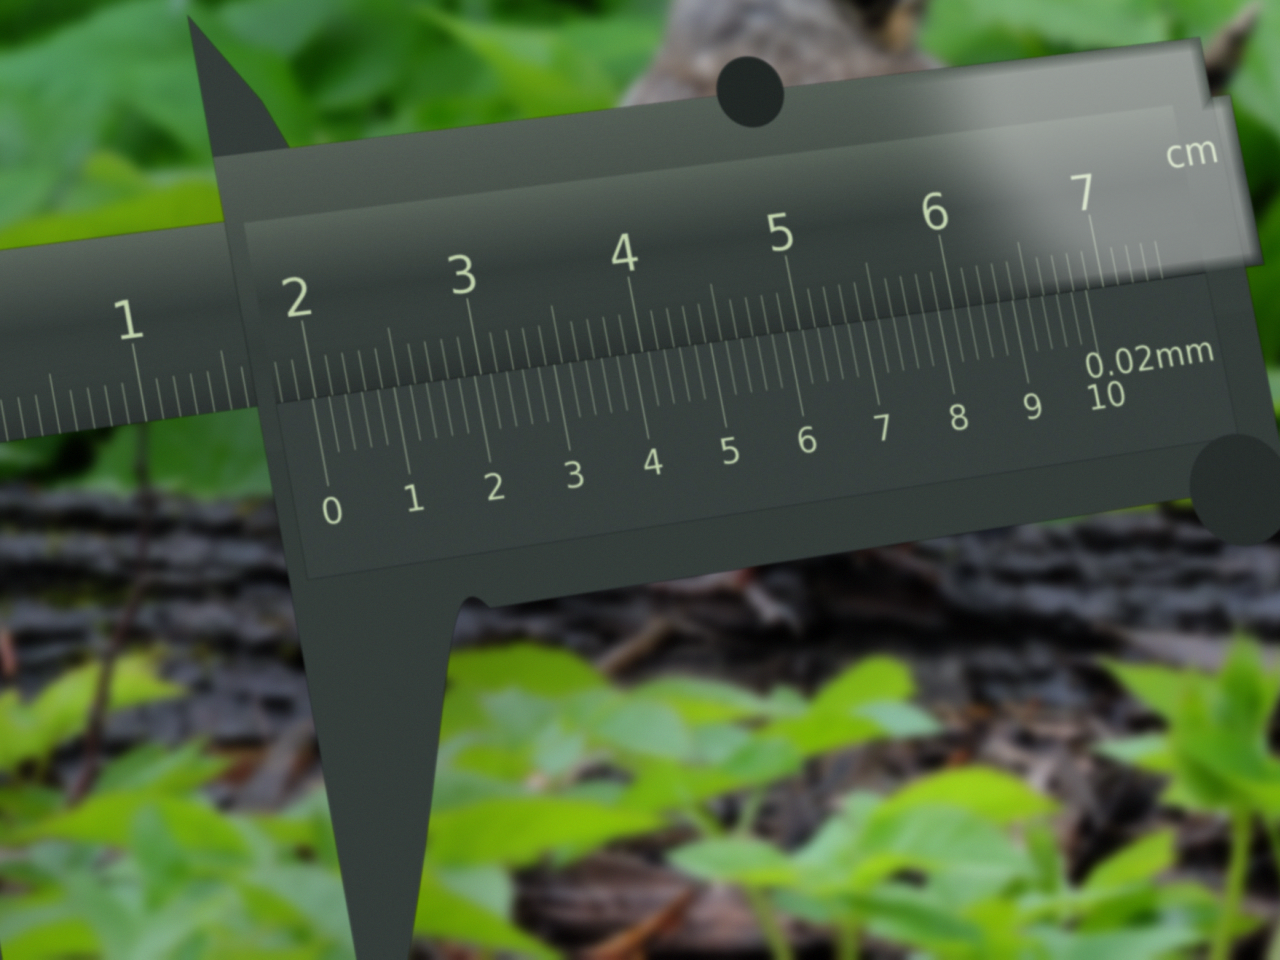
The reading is 19.8 mm
